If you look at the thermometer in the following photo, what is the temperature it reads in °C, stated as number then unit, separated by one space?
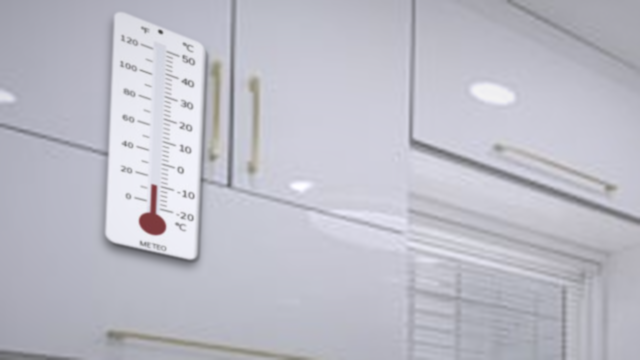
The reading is -10 °C
